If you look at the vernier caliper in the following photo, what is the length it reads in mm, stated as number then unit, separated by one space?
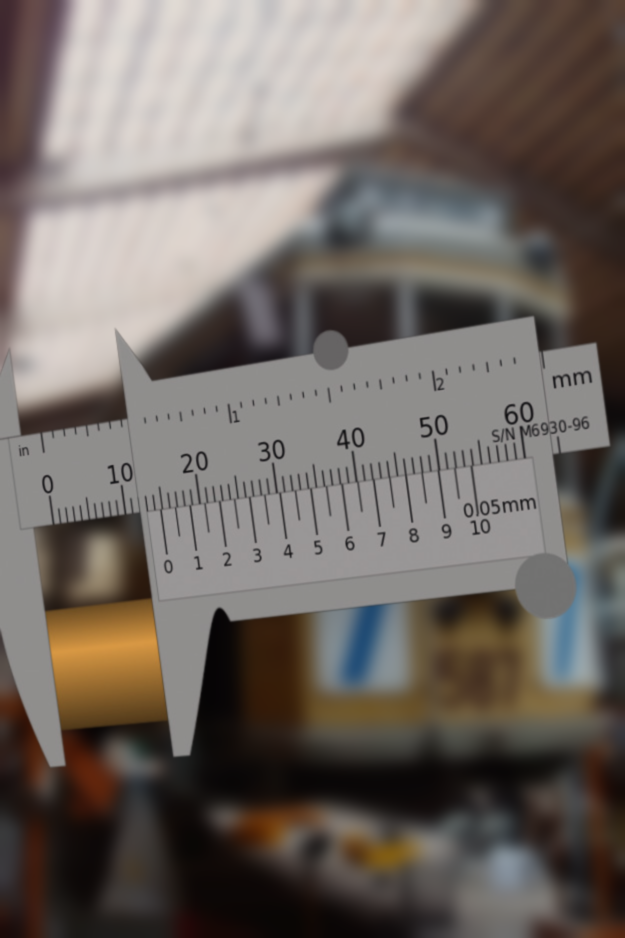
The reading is 14.8 mm
